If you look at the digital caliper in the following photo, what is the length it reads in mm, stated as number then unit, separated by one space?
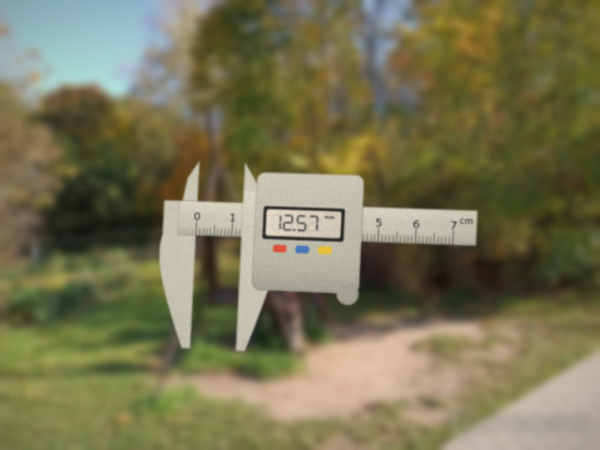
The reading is 12.57 mm
